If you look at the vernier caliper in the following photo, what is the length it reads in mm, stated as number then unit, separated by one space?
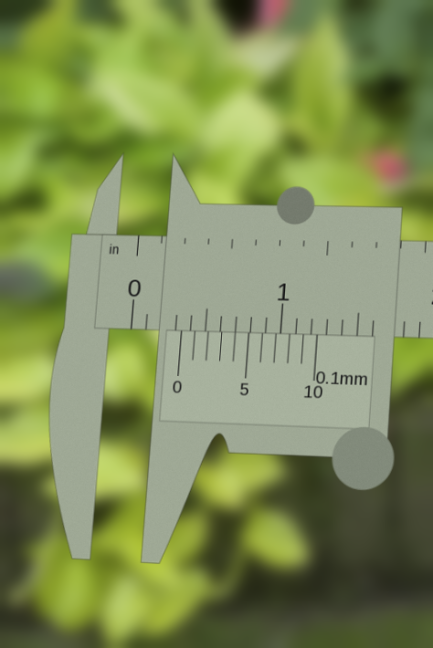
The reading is 3.4 mm
